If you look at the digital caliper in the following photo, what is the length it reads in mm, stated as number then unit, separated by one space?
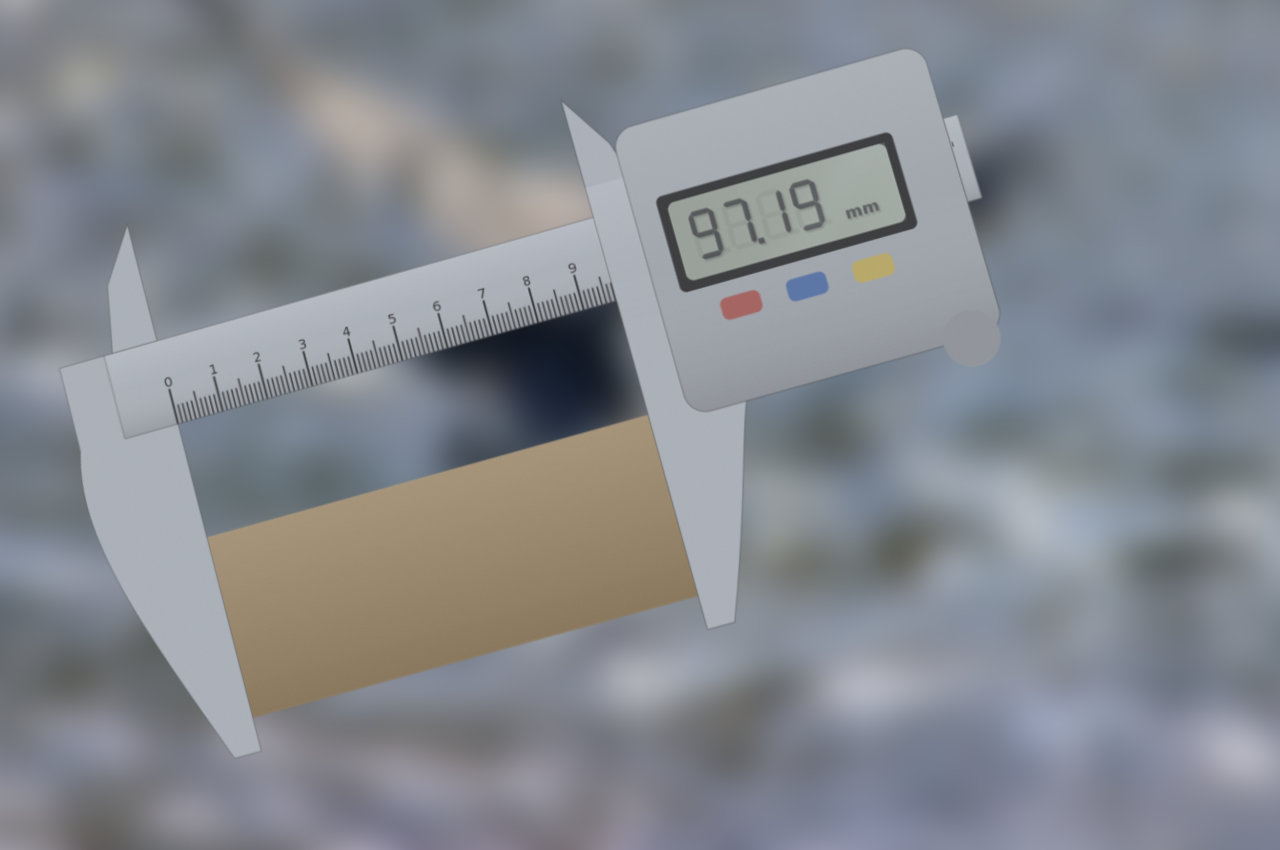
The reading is 97.19 mm
